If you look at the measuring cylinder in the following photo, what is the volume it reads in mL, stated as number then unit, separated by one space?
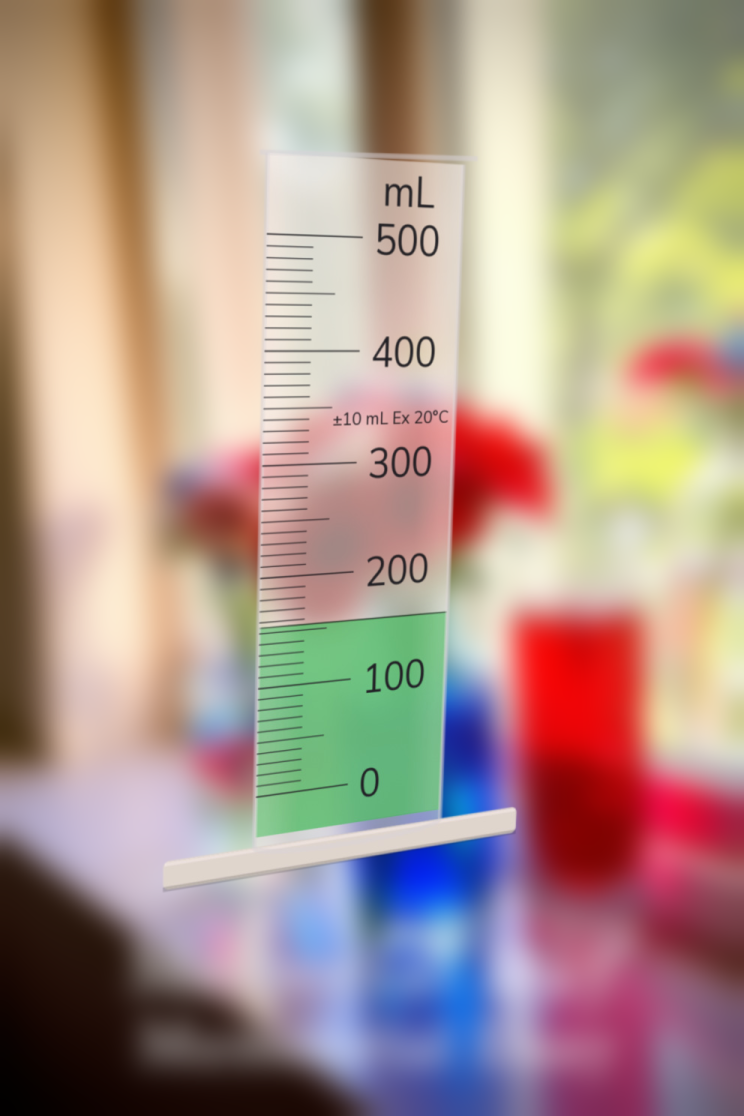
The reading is 155 mL
